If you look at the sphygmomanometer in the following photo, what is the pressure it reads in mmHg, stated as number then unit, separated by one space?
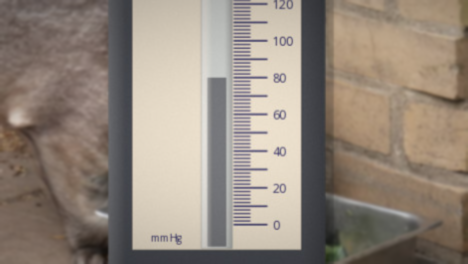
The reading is 80 mmHg
